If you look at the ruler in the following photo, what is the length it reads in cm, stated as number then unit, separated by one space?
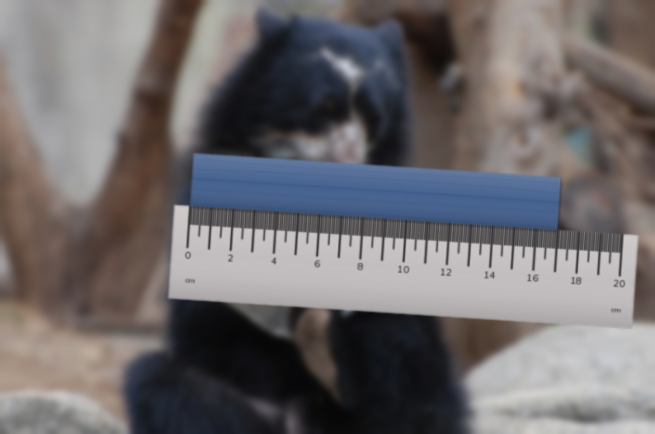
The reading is 17 cm
